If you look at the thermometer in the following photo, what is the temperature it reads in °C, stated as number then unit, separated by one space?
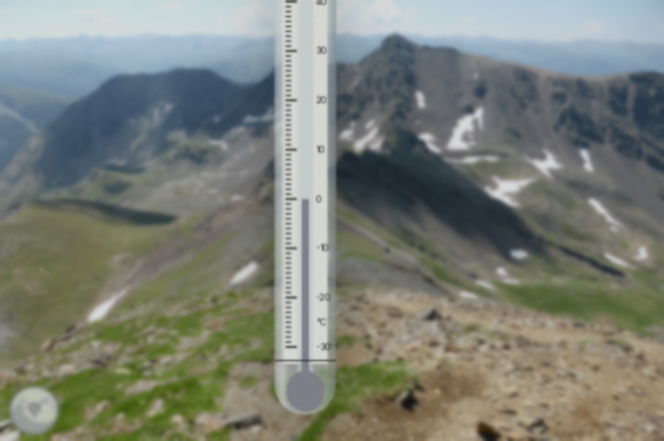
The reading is 0 °C
